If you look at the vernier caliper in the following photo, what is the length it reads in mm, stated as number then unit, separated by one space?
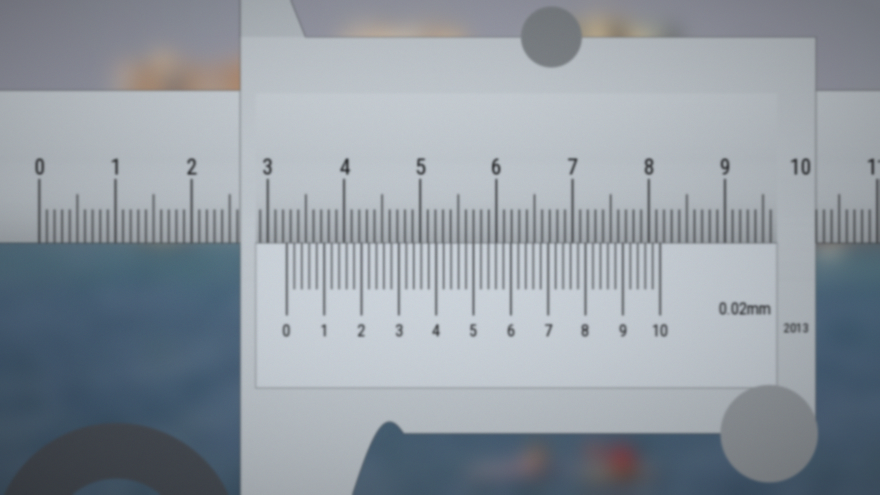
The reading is 32.5 mm
